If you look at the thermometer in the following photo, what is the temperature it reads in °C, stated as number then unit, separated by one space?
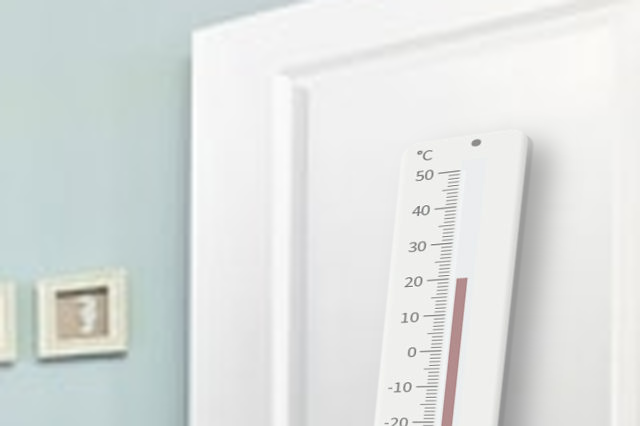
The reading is 20 °C
